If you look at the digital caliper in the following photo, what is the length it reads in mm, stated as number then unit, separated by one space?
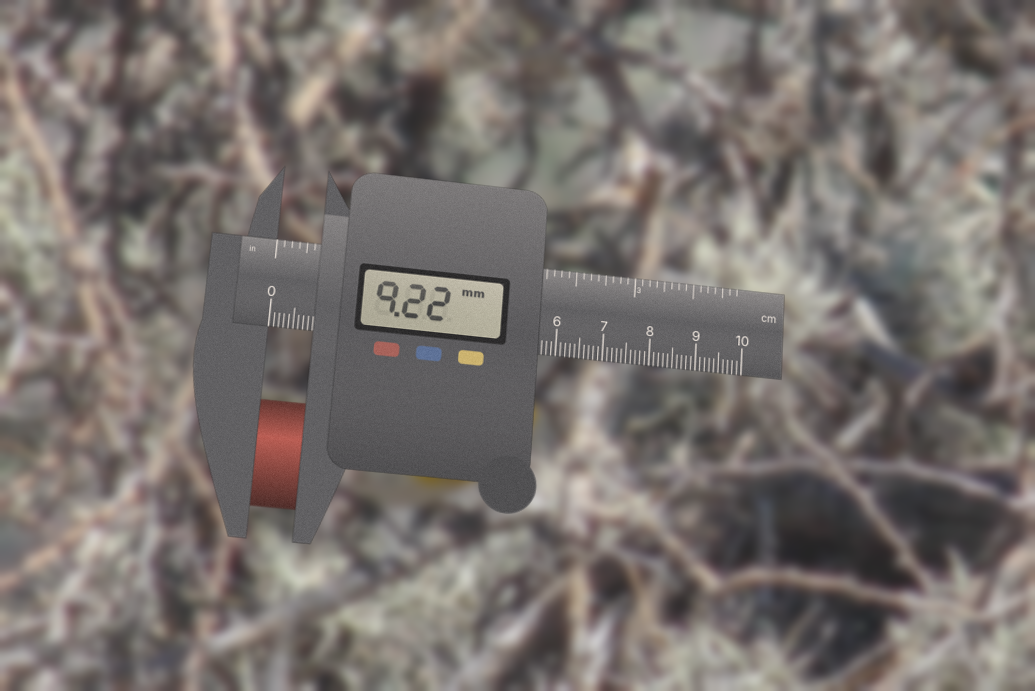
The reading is 9.22 mm
